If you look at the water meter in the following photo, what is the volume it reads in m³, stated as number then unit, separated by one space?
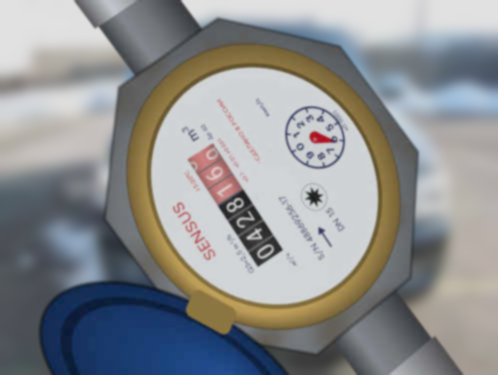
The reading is 428.1686 m³
